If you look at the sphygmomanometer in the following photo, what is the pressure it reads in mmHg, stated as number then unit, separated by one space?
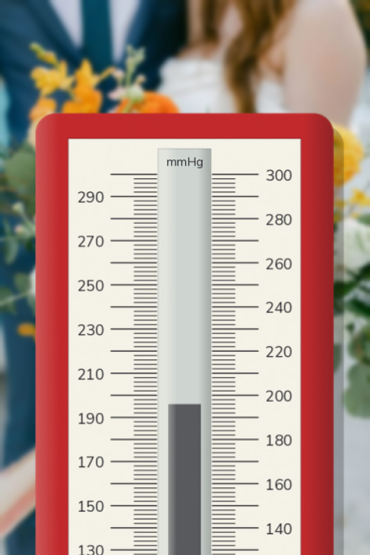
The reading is 196 mmHg
